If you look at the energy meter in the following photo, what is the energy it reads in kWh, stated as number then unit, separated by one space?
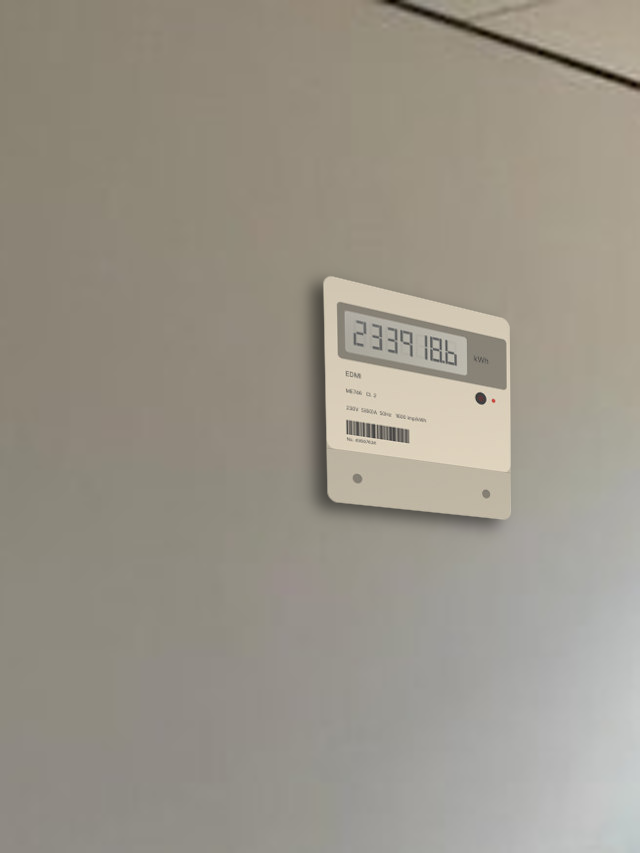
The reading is 233918.6 kWh
